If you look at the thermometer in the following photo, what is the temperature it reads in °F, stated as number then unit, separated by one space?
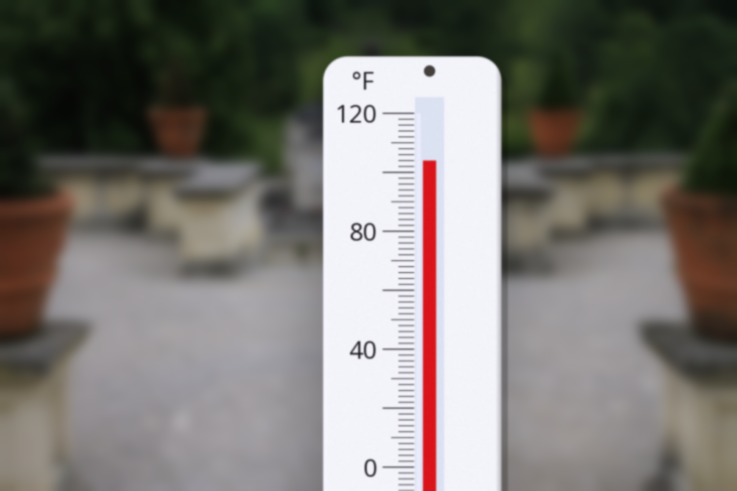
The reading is 104 °F
